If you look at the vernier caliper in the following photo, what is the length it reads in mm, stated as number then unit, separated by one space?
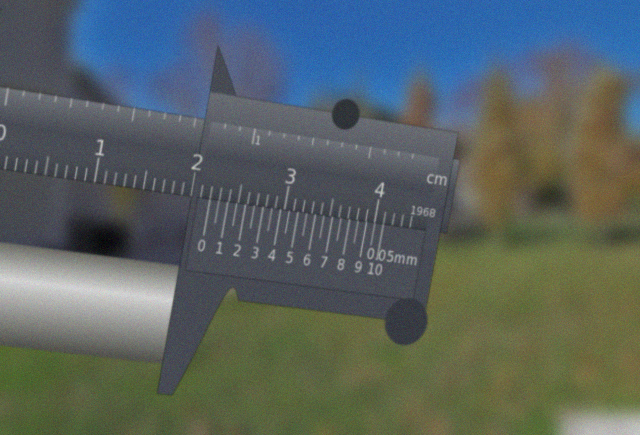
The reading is 22.0 mm
